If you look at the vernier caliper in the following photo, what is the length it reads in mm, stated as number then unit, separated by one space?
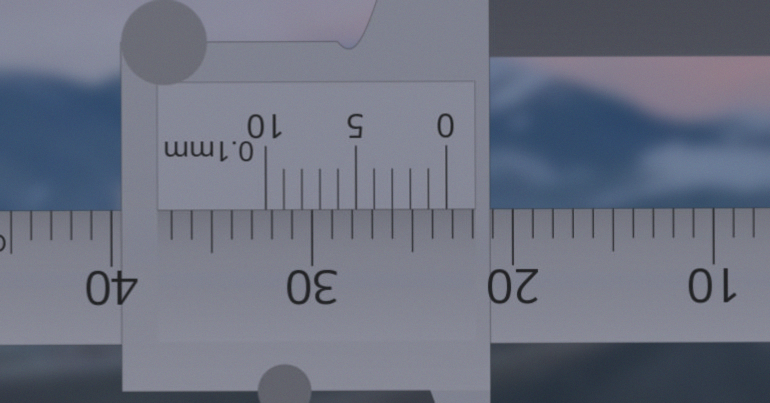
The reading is 23.3 mm
